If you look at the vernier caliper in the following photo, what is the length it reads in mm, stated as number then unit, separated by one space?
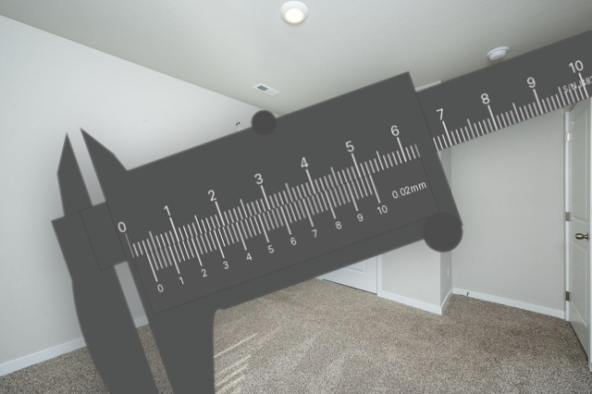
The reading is 3.0 mm
